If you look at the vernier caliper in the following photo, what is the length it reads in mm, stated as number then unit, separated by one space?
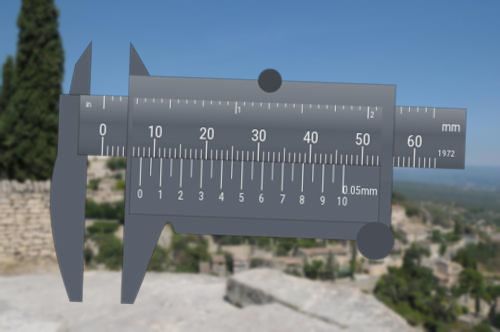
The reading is 7.5 mm
